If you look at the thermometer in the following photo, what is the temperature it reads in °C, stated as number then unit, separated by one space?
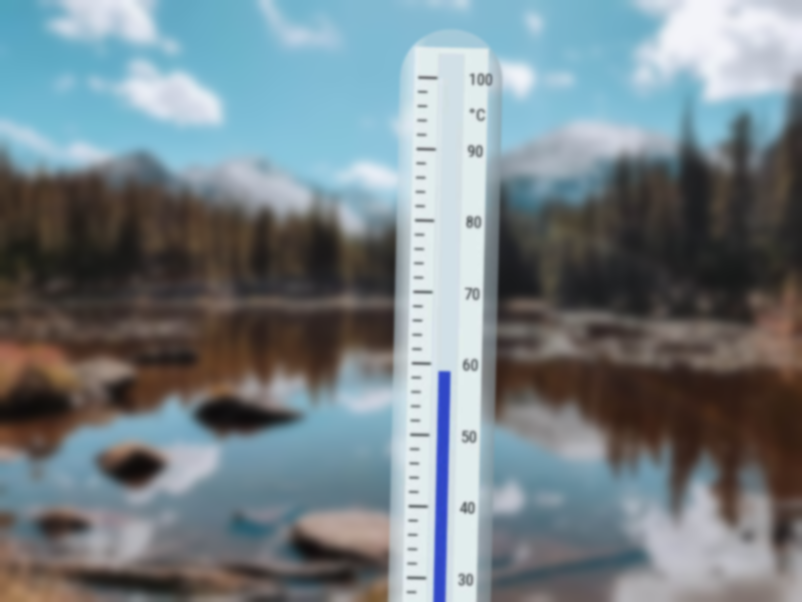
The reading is 59 °C
